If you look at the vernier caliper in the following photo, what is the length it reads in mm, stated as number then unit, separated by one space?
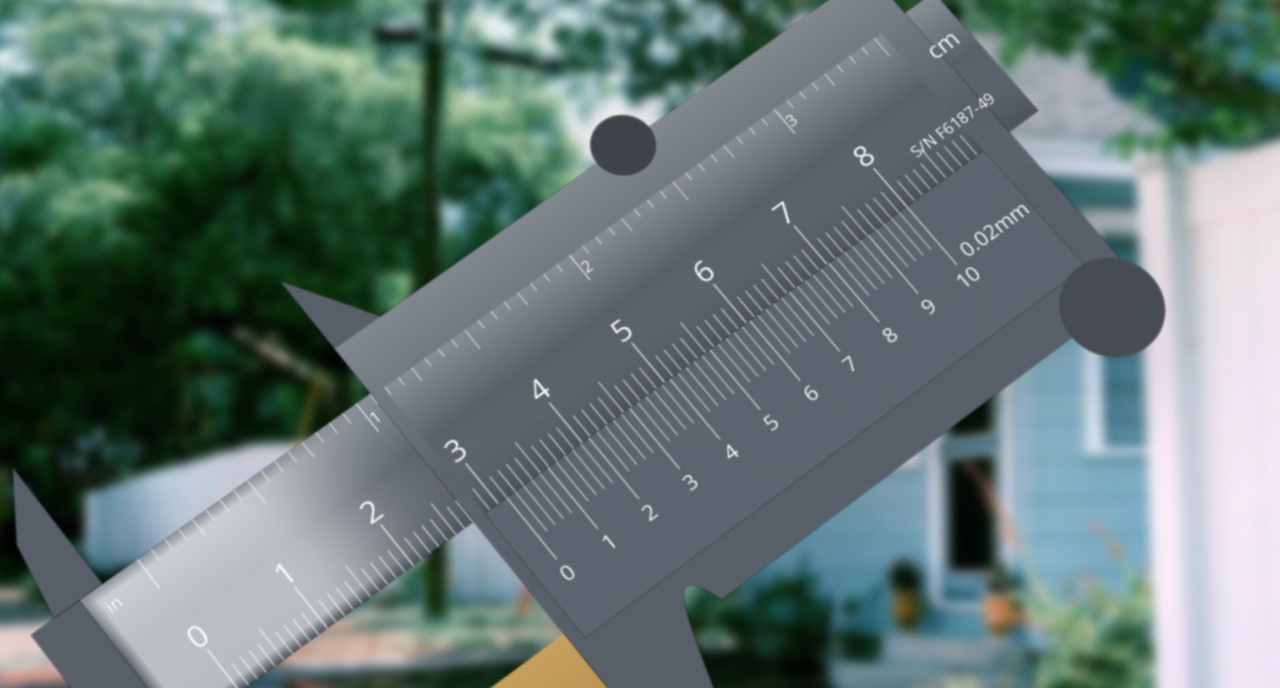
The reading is 31.0 mm
